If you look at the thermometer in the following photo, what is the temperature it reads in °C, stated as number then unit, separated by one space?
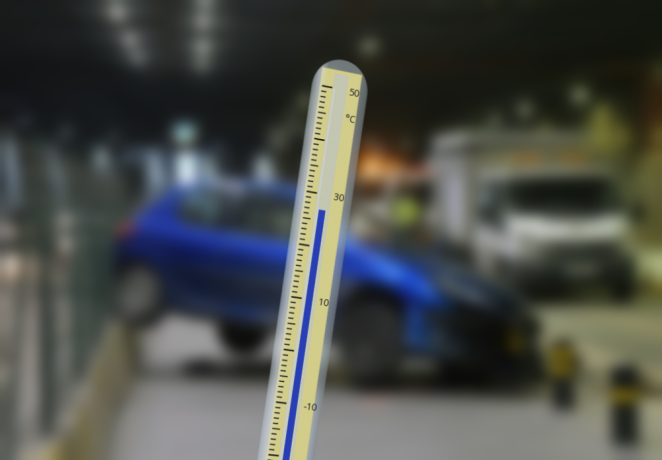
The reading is 27 °C
